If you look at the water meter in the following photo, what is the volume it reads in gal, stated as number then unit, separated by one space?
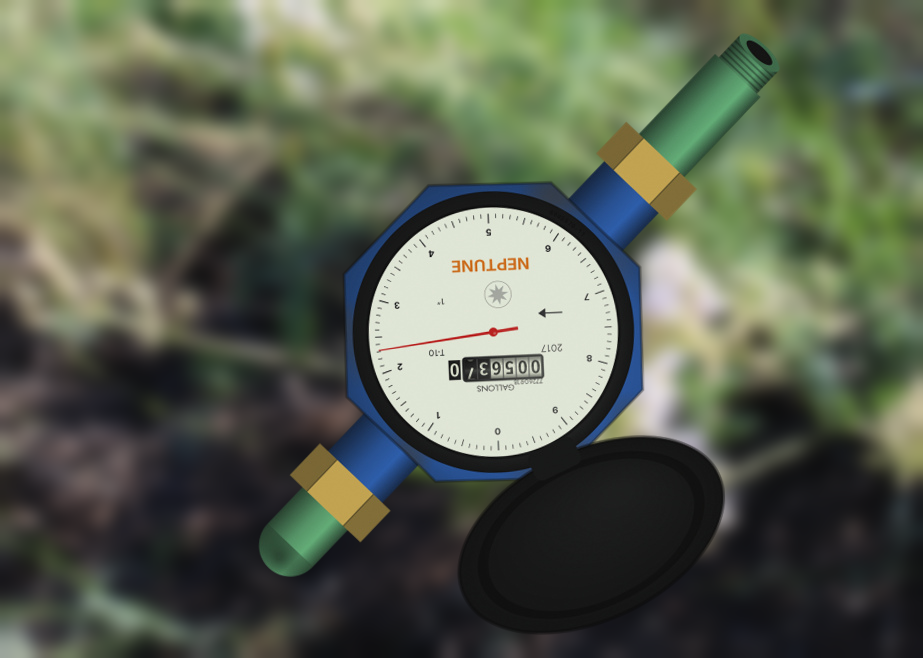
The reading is 56372.3 gal
